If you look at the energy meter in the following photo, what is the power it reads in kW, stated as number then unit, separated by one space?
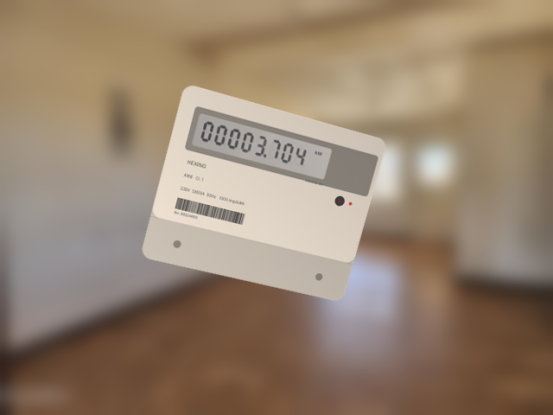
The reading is 3.704 kW
